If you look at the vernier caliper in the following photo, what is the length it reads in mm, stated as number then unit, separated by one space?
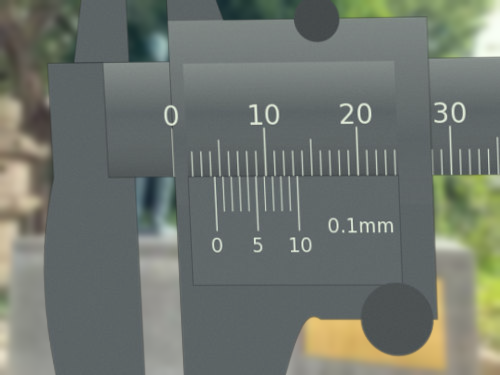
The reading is 4.4 mm
